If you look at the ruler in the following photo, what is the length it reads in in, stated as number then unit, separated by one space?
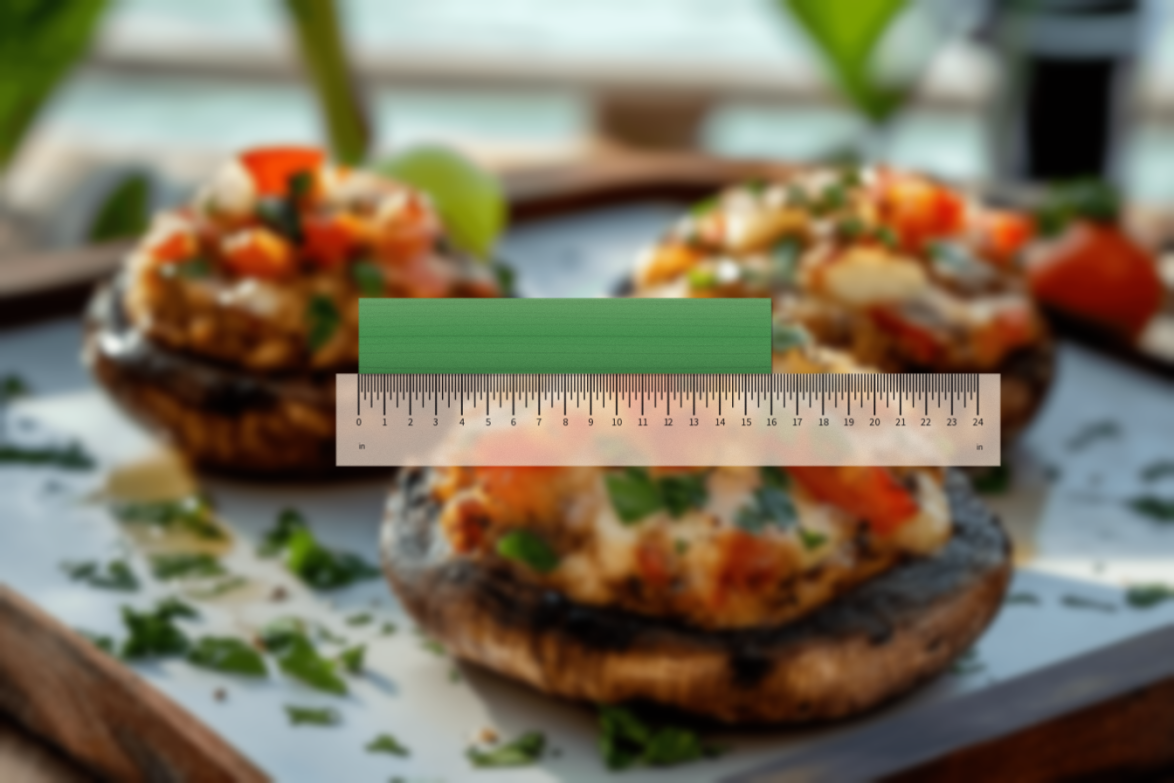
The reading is 16 in
